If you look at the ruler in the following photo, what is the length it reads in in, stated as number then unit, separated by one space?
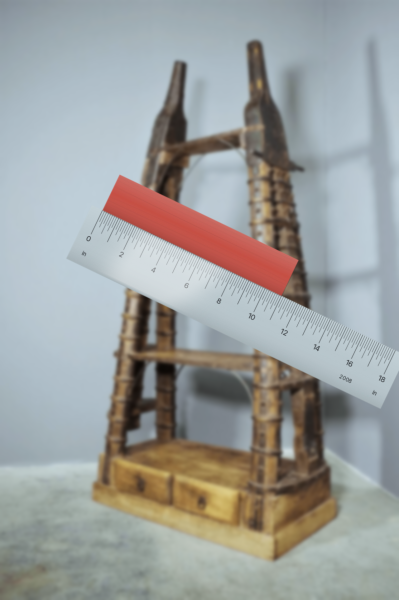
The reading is 11 in
